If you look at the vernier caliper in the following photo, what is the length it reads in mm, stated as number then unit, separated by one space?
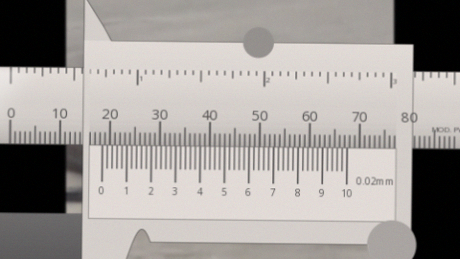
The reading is 18.5 mm
